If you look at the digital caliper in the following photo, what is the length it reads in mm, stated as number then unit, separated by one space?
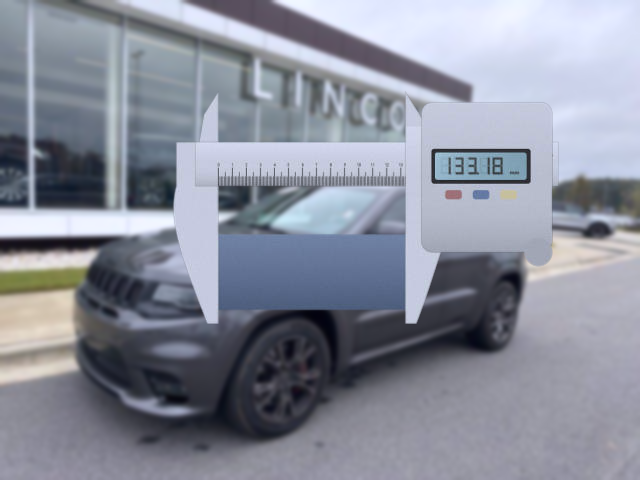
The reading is 133.18 mm
